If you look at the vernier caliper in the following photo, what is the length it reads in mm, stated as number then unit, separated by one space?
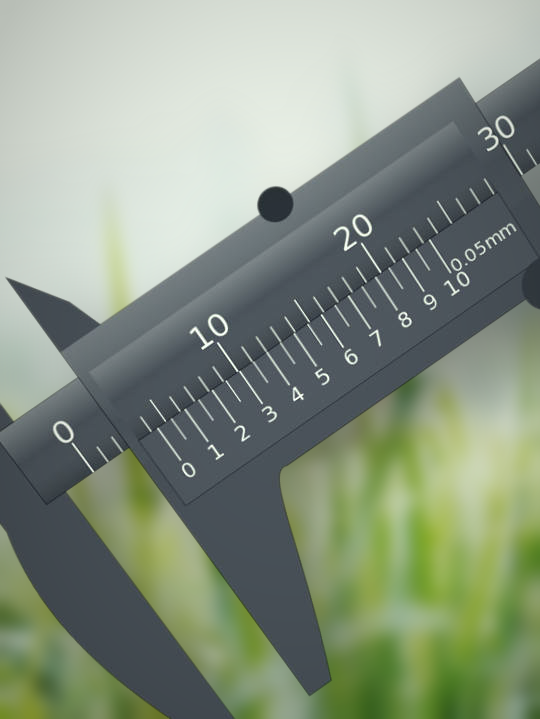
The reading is 4.4 mm
